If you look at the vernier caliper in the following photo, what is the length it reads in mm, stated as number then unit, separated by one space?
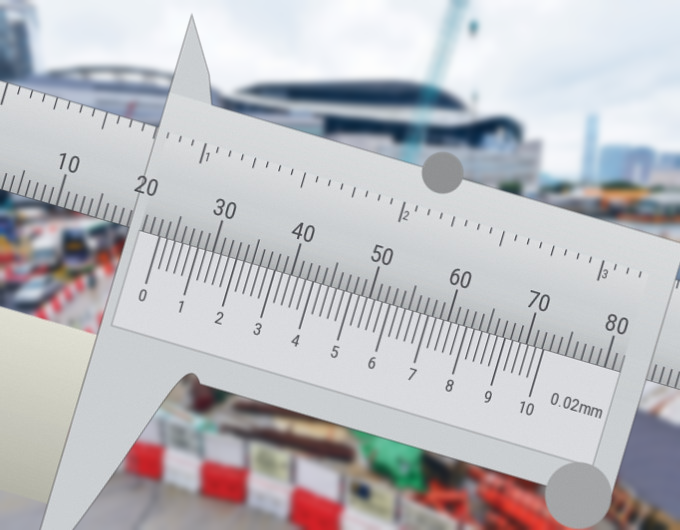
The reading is 23.2 mm
